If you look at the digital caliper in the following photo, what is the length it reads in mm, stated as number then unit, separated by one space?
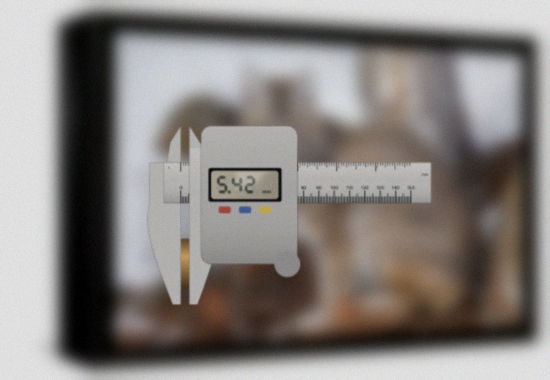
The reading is 5.42 mm
